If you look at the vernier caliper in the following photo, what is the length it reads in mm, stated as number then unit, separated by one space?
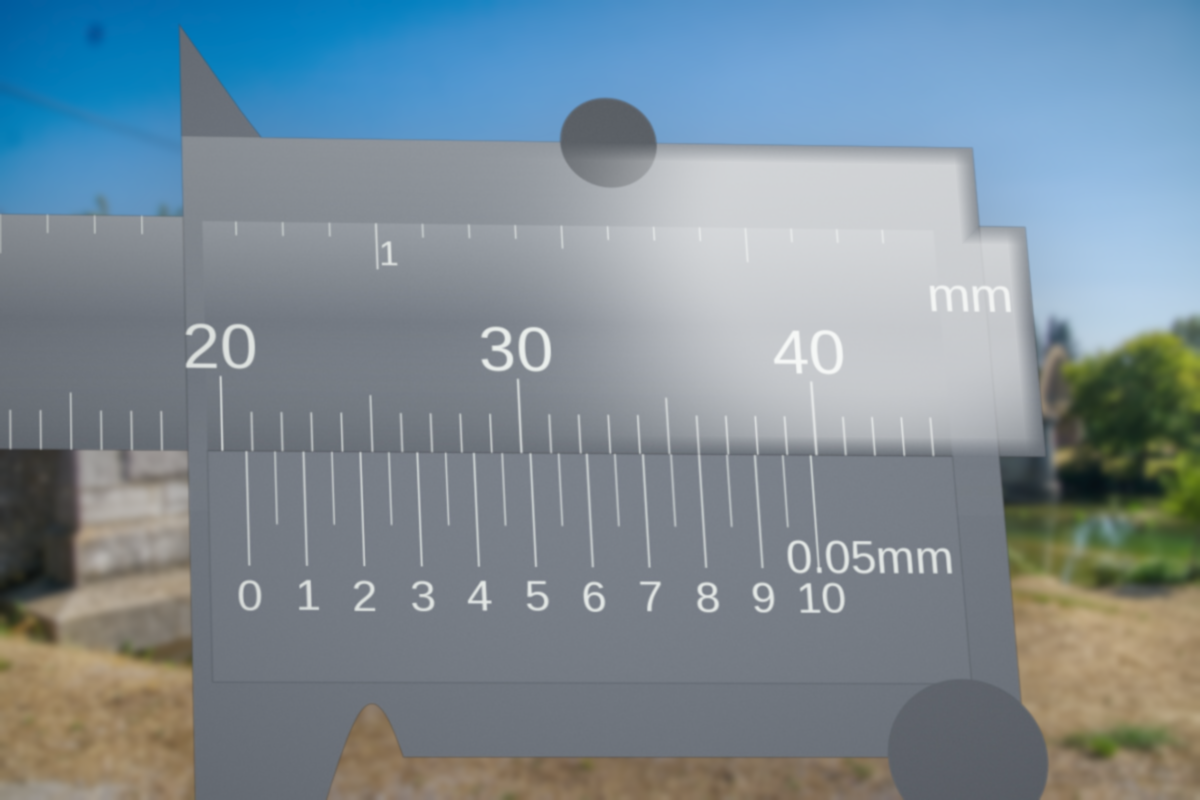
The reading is 20.80 mm
